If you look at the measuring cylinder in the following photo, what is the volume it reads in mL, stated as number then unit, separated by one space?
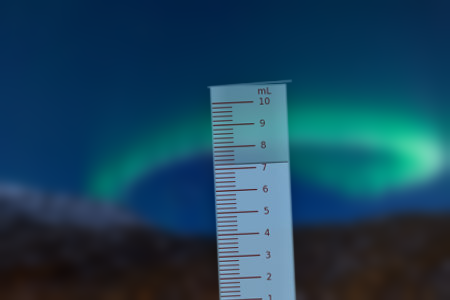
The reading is 7.2 mL
